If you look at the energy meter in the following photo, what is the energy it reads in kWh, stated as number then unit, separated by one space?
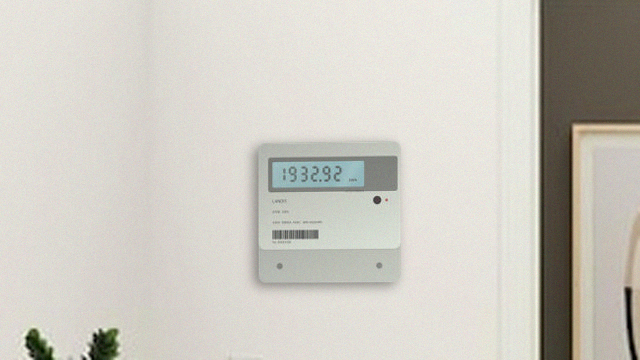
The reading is 1932.92 kWh
